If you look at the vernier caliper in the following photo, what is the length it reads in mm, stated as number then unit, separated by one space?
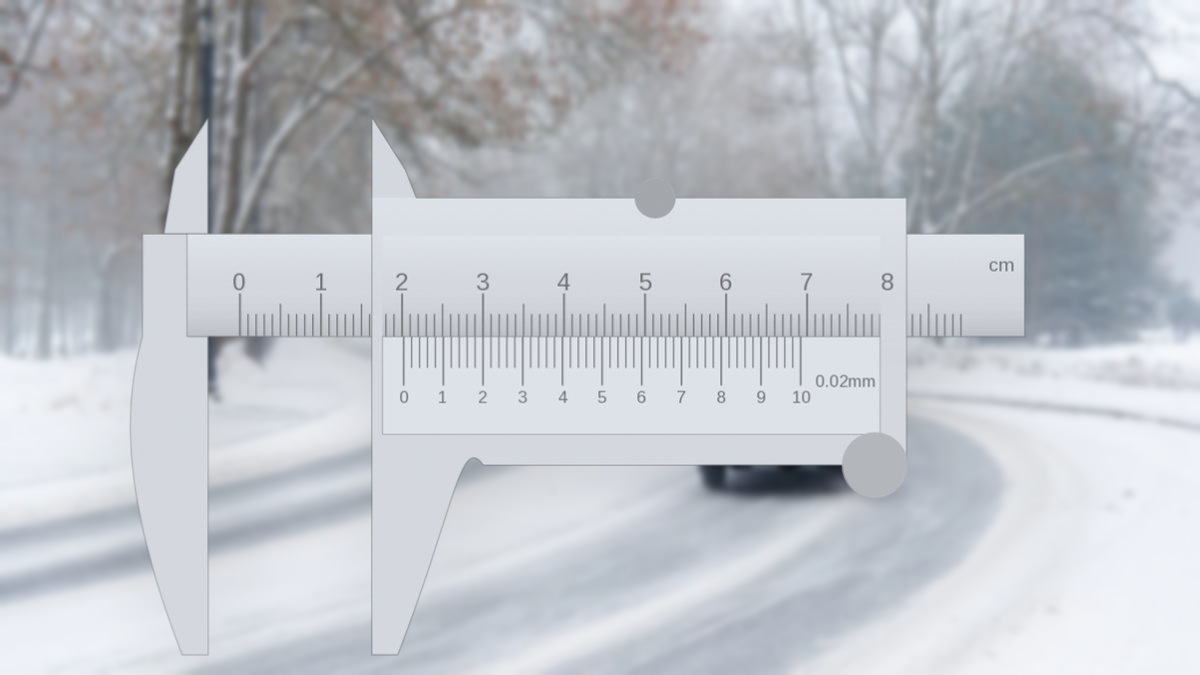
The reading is 20.2 mm
